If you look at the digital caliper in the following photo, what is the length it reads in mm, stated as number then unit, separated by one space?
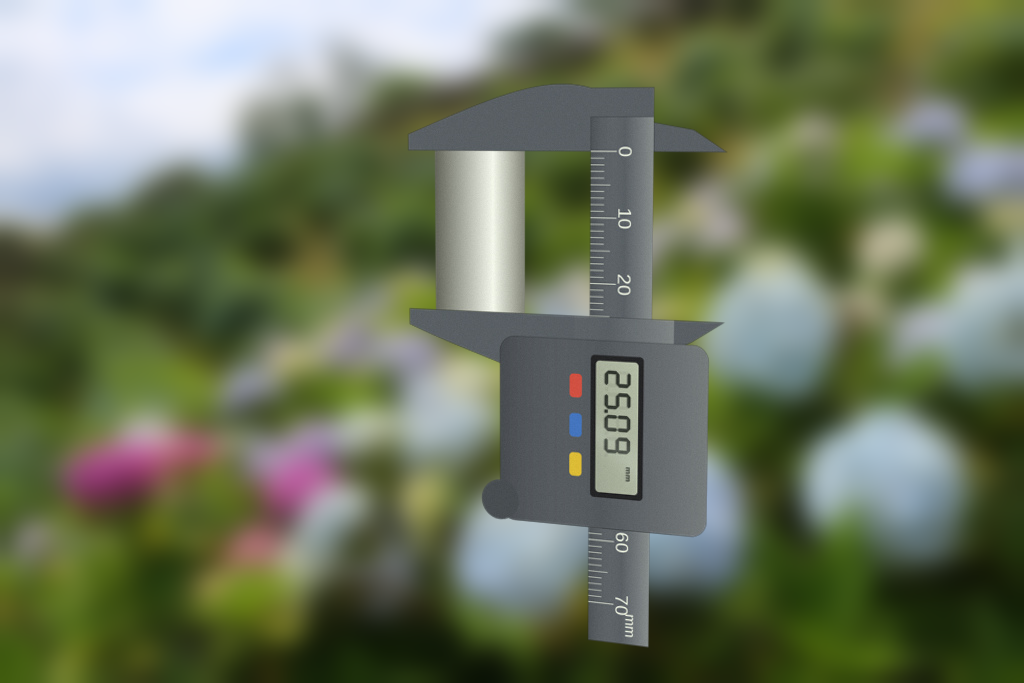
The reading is 25.09 mm
